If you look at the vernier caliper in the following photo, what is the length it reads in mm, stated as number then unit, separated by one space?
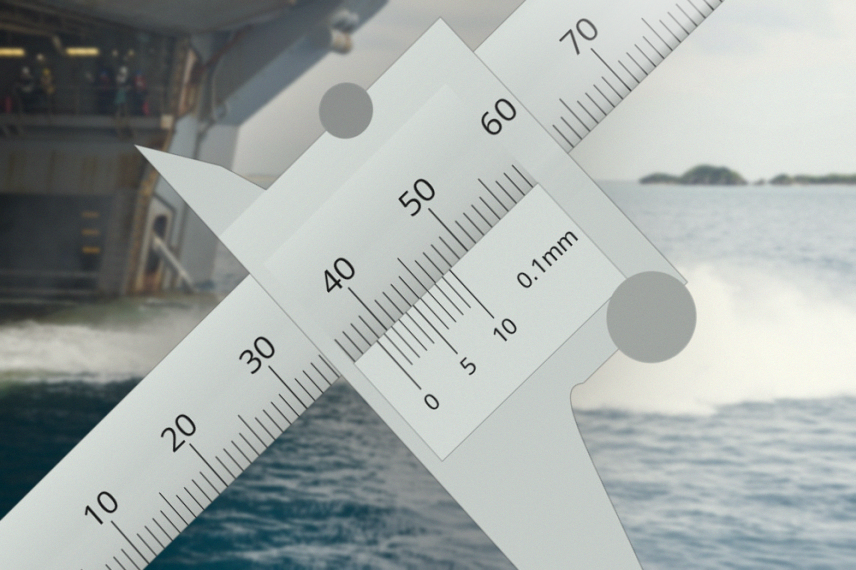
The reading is 38.7 mm
